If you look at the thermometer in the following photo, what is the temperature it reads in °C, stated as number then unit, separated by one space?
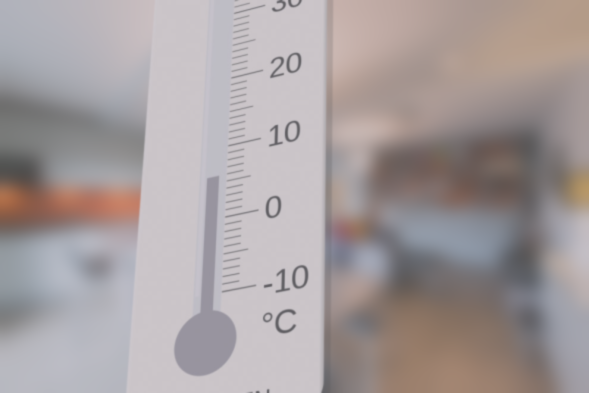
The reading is 6 °C
